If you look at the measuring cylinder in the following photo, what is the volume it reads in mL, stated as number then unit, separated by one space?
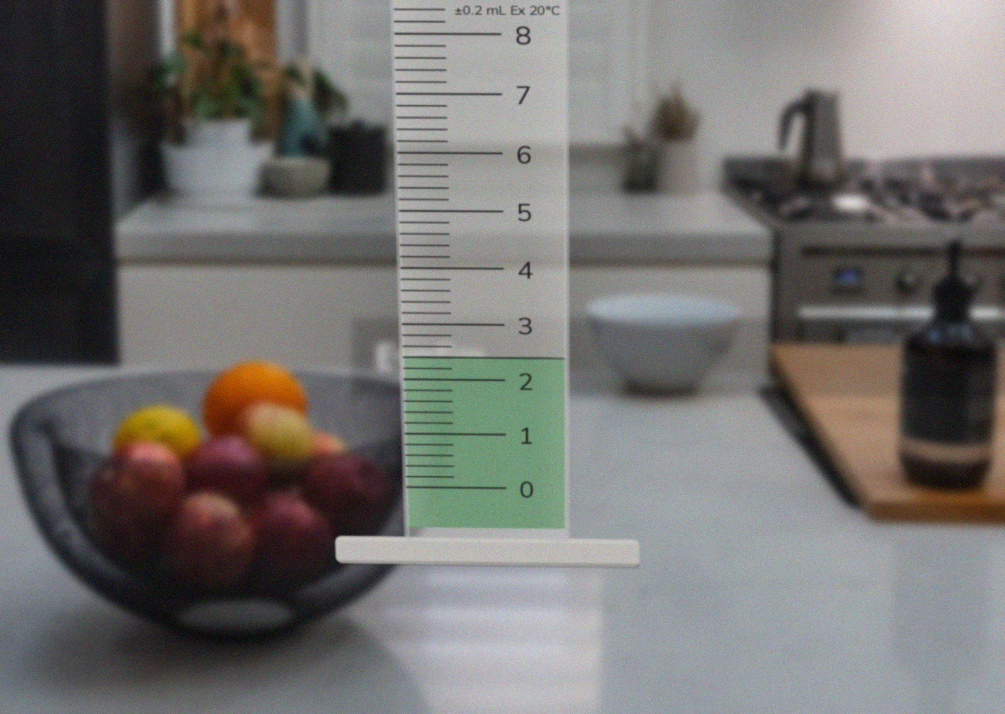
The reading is 2.4 mL
